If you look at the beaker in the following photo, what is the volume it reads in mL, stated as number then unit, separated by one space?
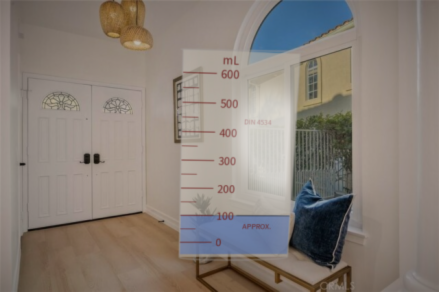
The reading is 100 mL
